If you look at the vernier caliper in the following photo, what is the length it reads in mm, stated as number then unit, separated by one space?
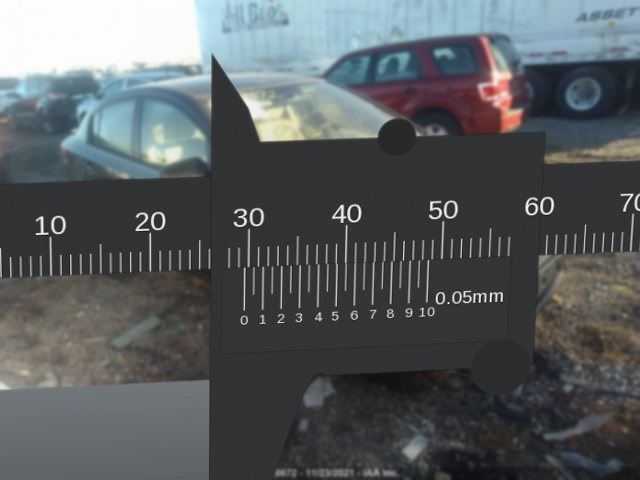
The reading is 29.6 mm
